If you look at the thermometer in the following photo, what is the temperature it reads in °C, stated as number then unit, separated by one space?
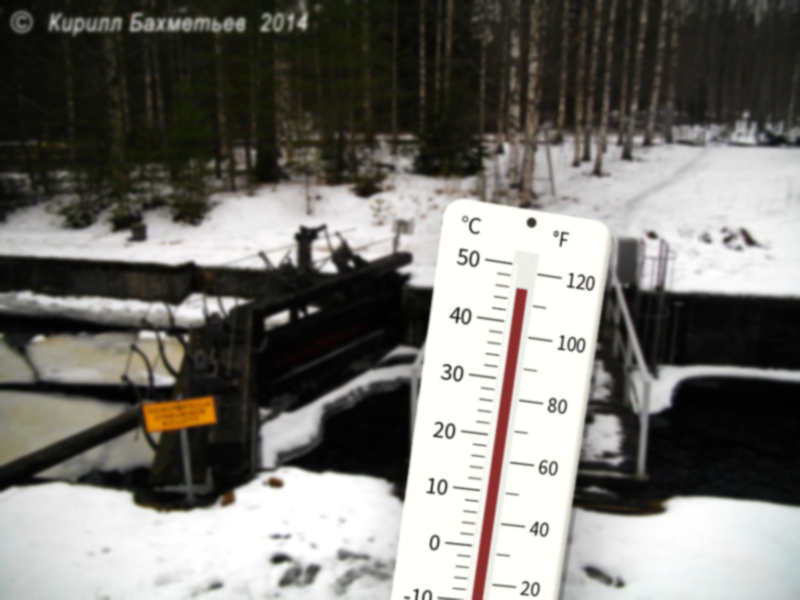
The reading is 46 °C
